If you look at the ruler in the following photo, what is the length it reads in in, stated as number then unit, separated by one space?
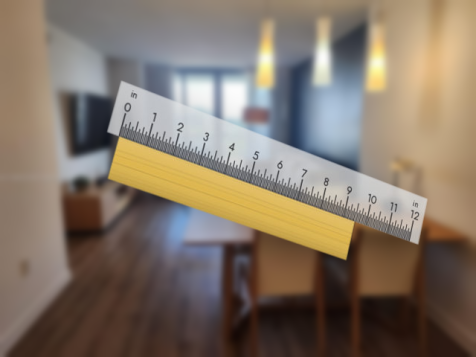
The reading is 9.5 in
